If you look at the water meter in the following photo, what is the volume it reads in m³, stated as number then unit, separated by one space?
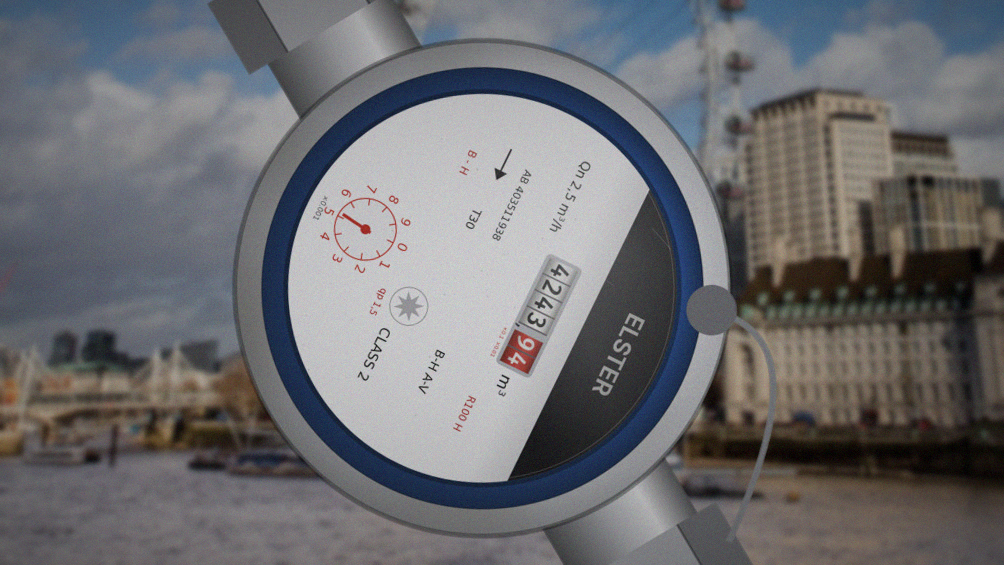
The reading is 4243.945 m³
